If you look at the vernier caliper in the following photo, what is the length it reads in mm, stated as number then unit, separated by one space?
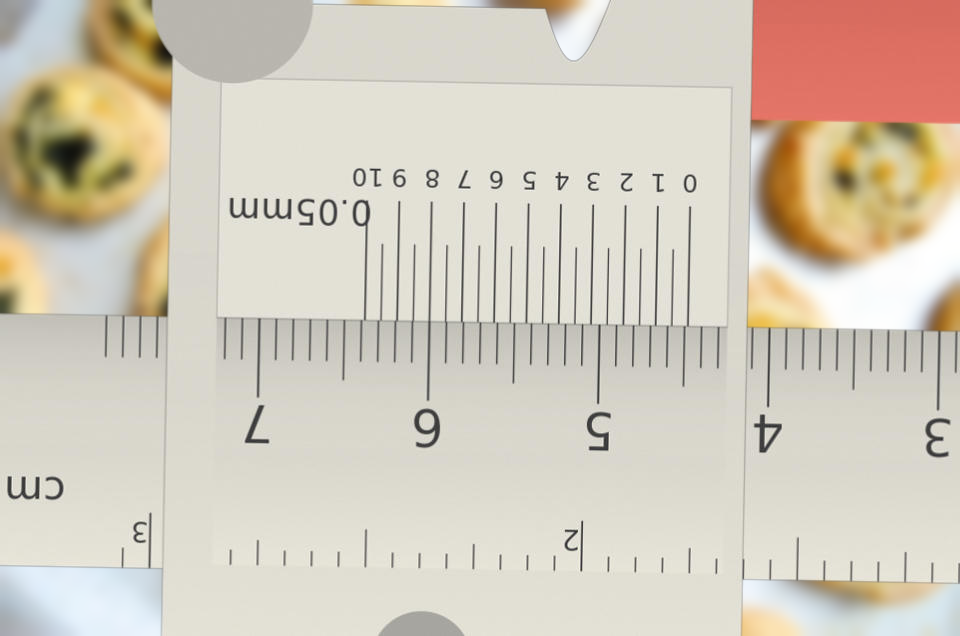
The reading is 44.8 mm
